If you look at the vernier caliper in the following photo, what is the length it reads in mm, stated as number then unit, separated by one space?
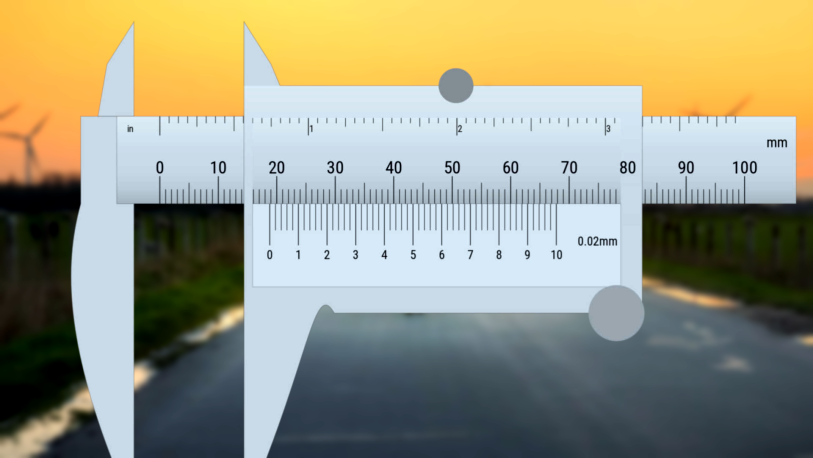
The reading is 18.8 mm
